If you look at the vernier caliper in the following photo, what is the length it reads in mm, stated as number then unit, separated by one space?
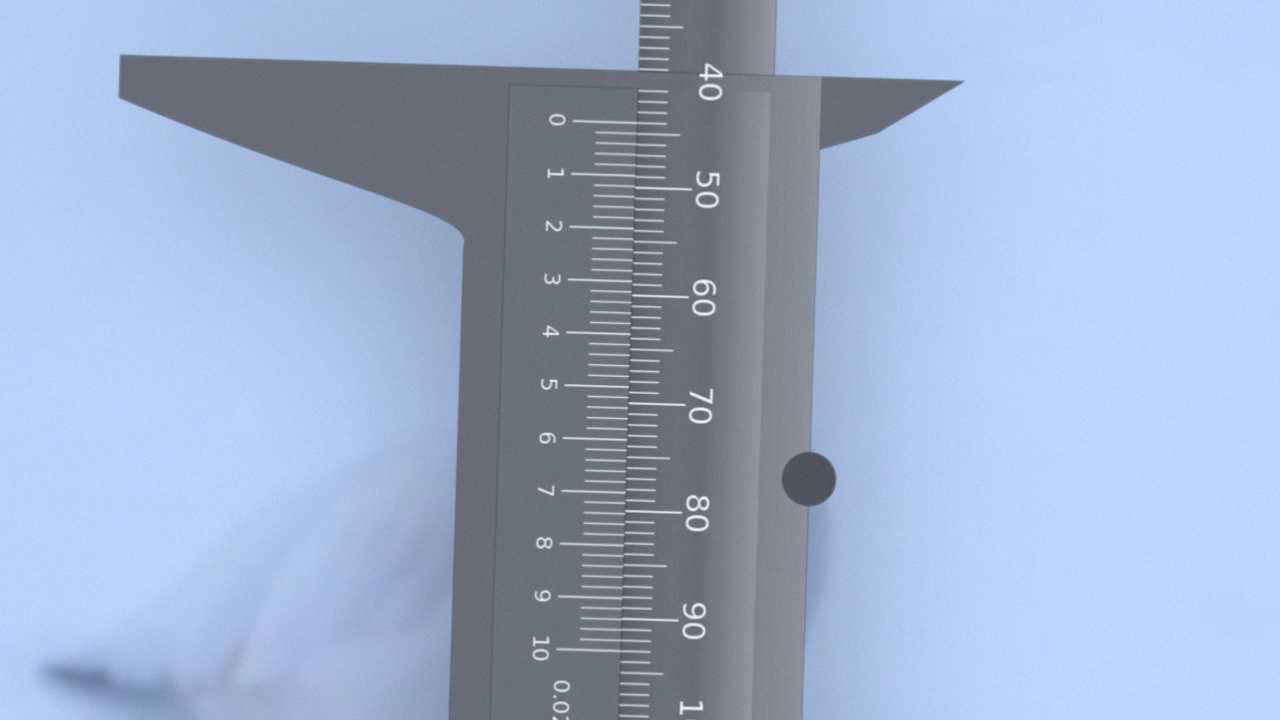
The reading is 44.0 mm
